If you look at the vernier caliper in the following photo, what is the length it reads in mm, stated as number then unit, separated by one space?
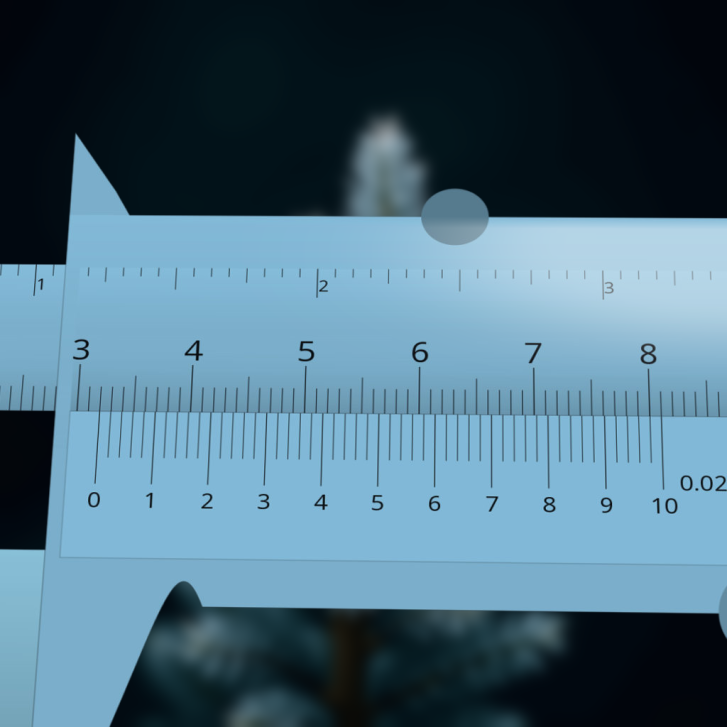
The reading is 32.0 mm
